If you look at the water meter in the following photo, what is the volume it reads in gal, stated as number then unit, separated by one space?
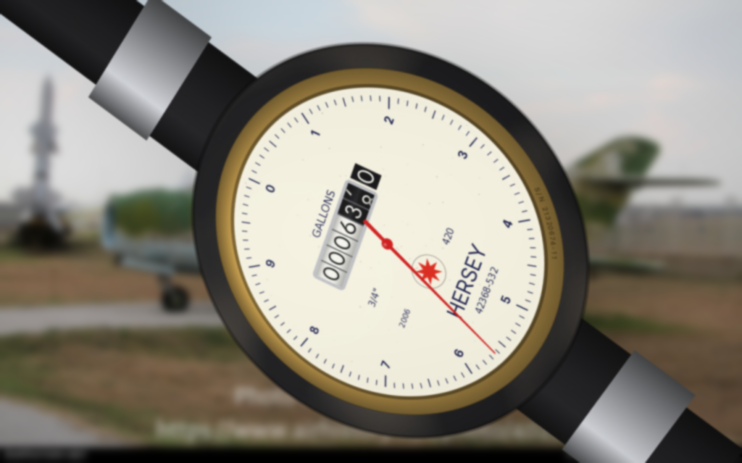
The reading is 6375.6 gal
